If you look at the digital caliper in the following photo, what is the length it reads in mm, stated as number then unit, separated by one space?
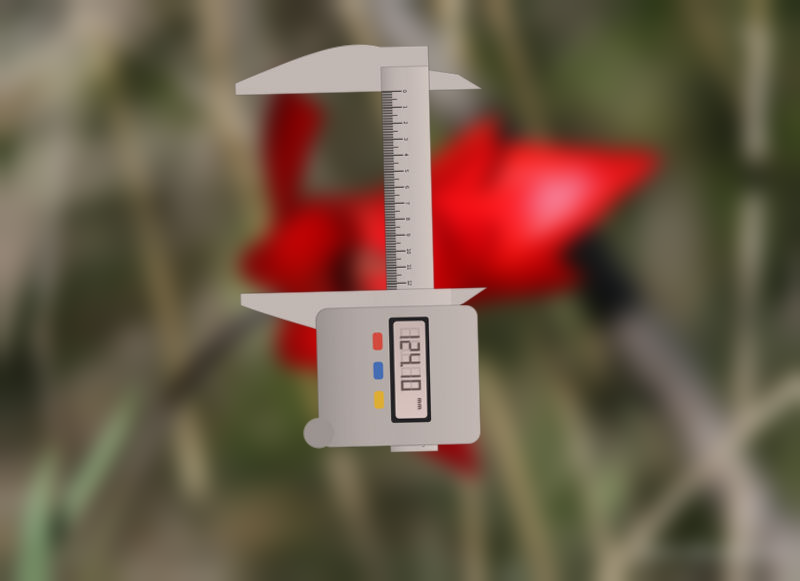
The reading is 124.10 mm
